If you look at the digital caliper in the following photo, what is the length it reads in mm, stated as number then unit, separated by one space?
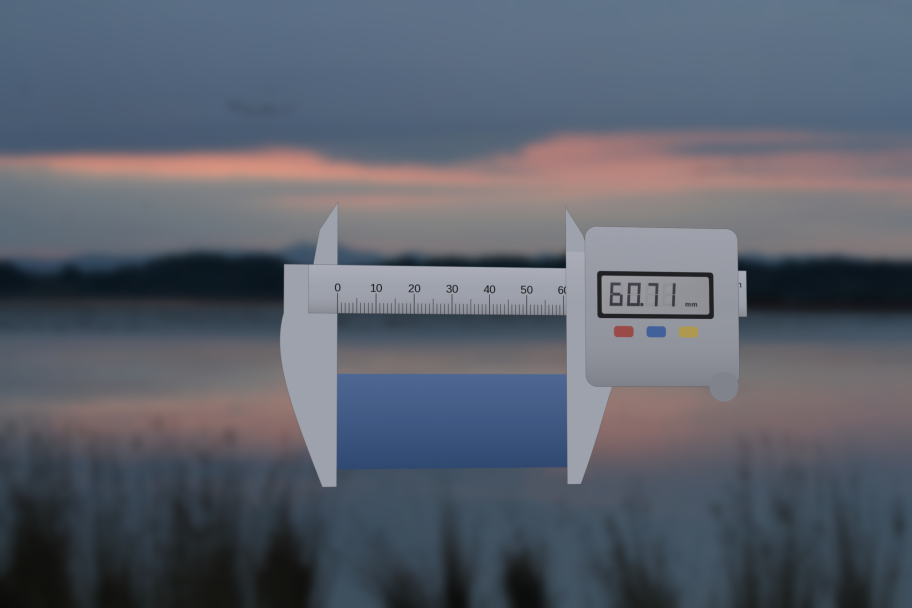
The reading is 60.71 mm
